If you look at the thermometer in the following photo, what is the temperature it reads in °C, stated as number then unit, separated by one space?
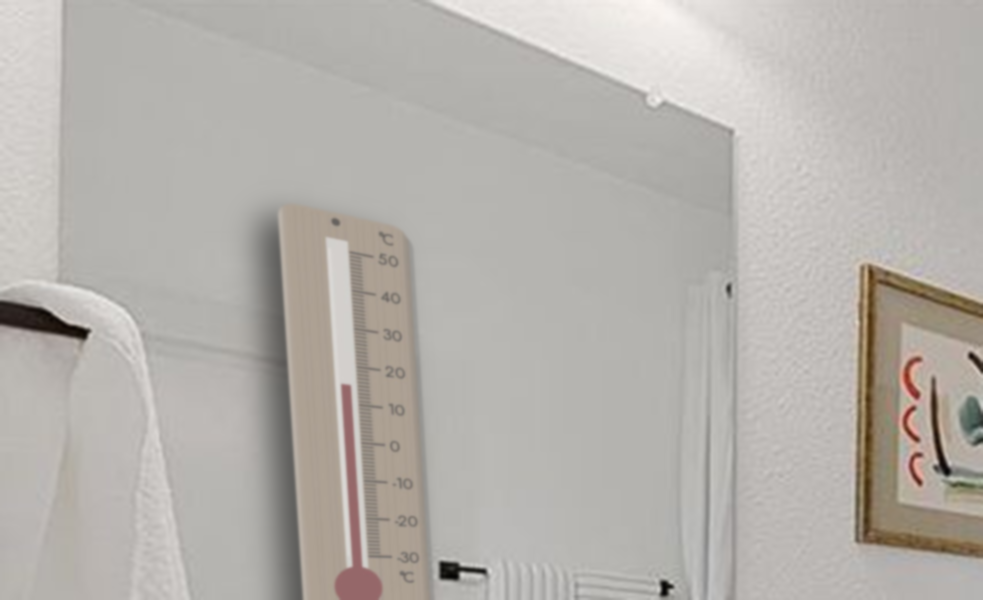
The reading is 15 °C
